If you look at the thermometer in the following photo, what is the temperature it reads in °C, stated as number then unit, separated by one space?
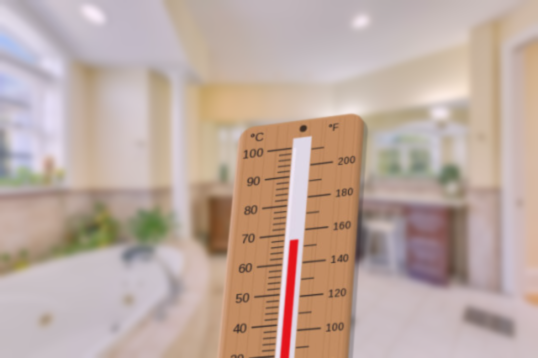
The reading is 68 °C
